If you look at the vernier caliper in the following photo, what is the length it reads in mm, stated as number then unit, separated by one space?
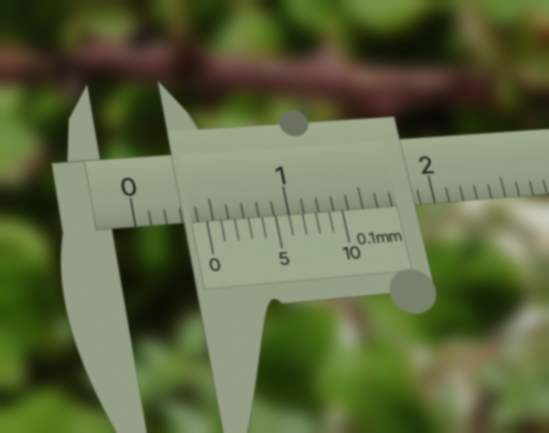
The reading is 4.6 mm
